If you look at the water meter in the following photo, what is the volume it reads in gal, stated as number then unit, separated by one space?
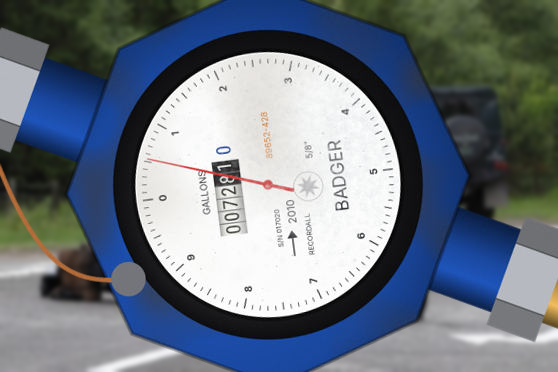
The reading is 72810.5 gal
